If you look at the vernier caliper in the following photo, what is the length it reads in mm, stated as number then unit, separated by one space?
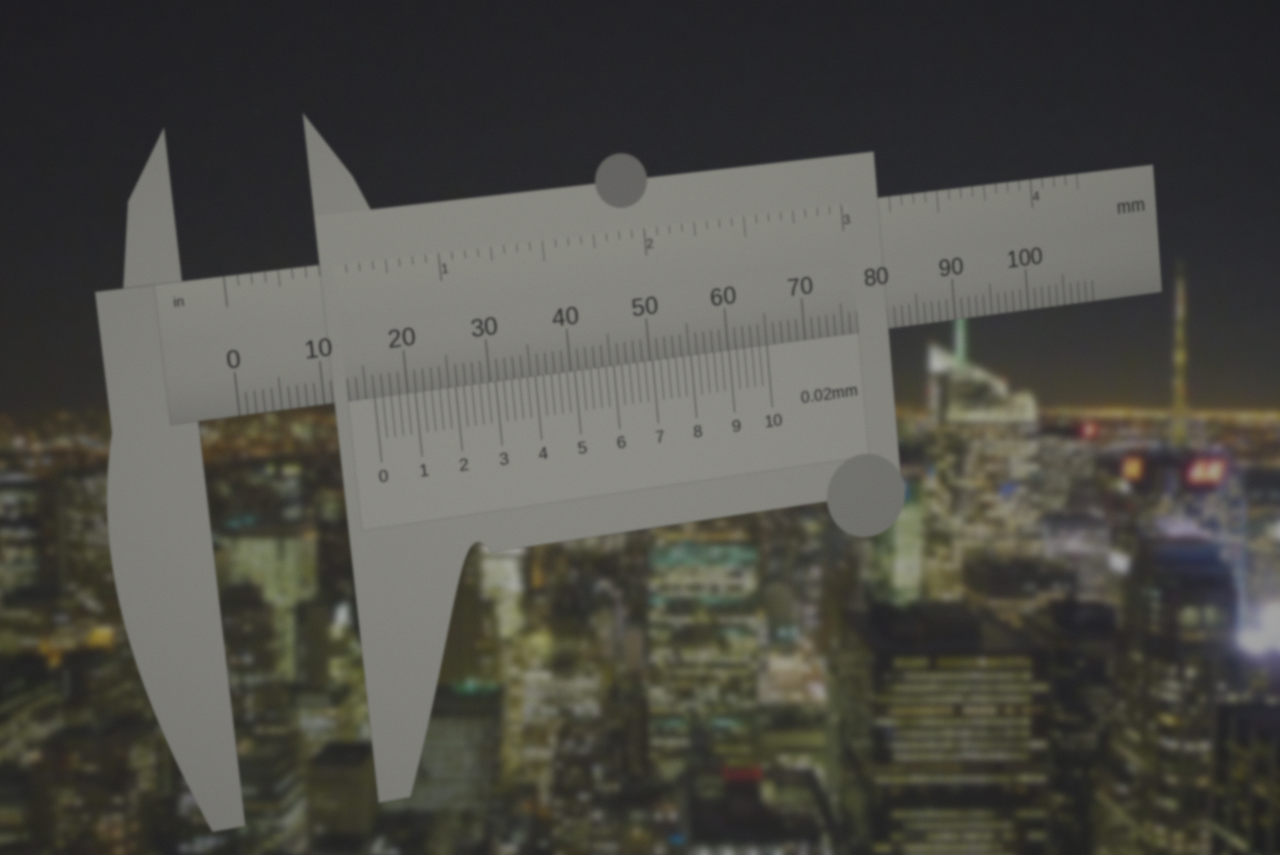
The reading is 16.0 mm
